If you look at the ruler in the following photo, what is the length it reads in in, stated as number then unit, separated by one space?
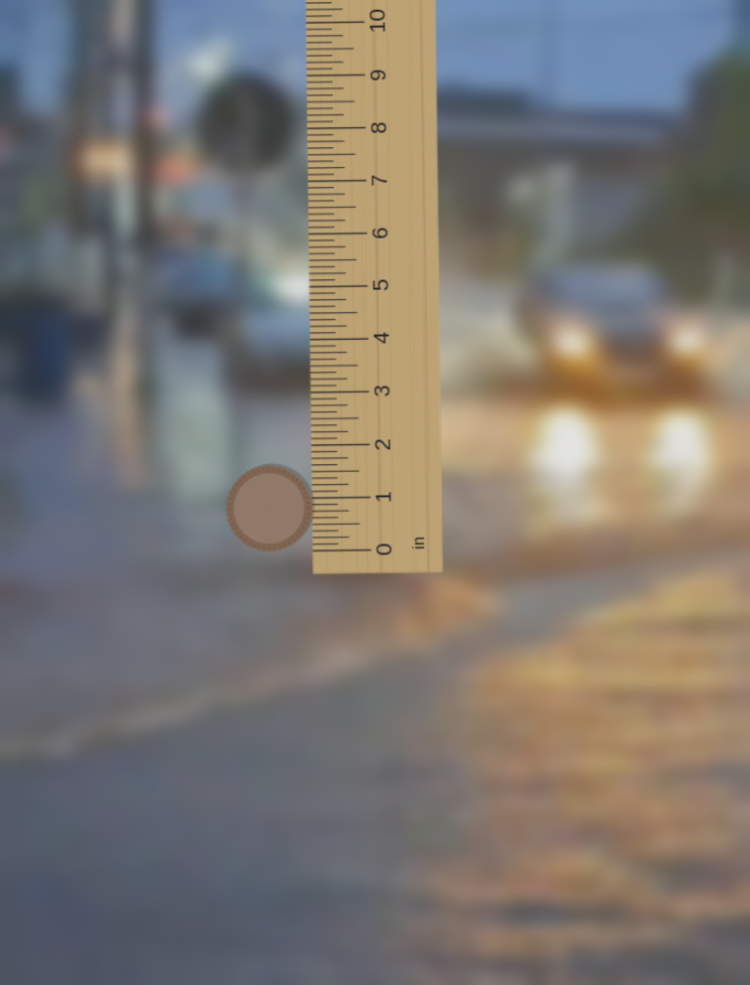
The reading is 1.625 in
